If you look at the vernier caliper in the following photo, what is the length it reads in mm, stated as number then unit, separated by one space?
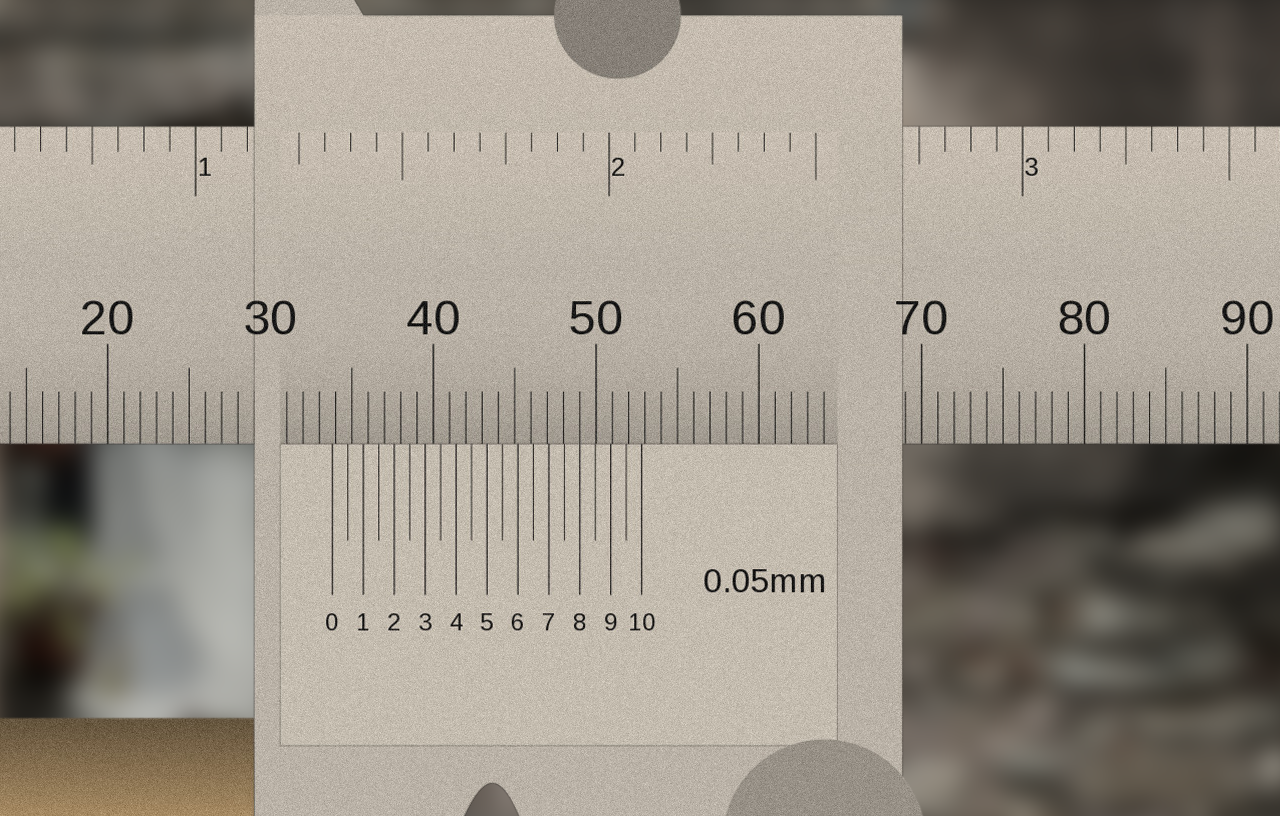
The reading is 33.8 mm
